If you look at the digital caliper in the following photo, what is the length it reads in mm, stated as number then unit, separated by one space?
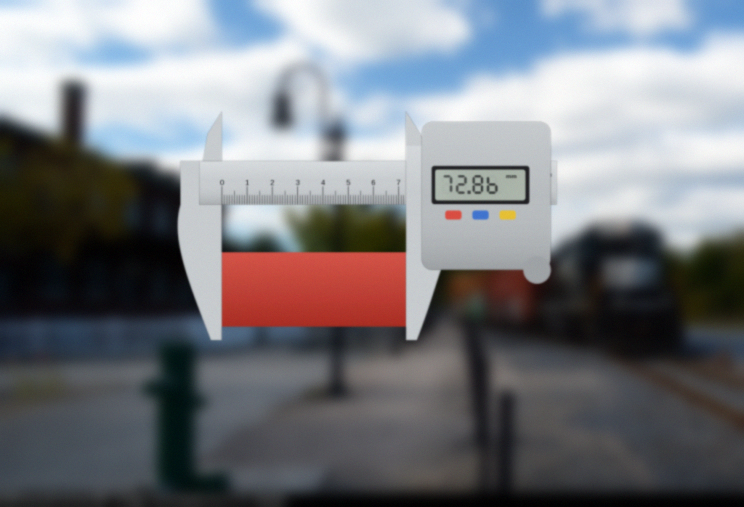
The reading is 72.86 mm
